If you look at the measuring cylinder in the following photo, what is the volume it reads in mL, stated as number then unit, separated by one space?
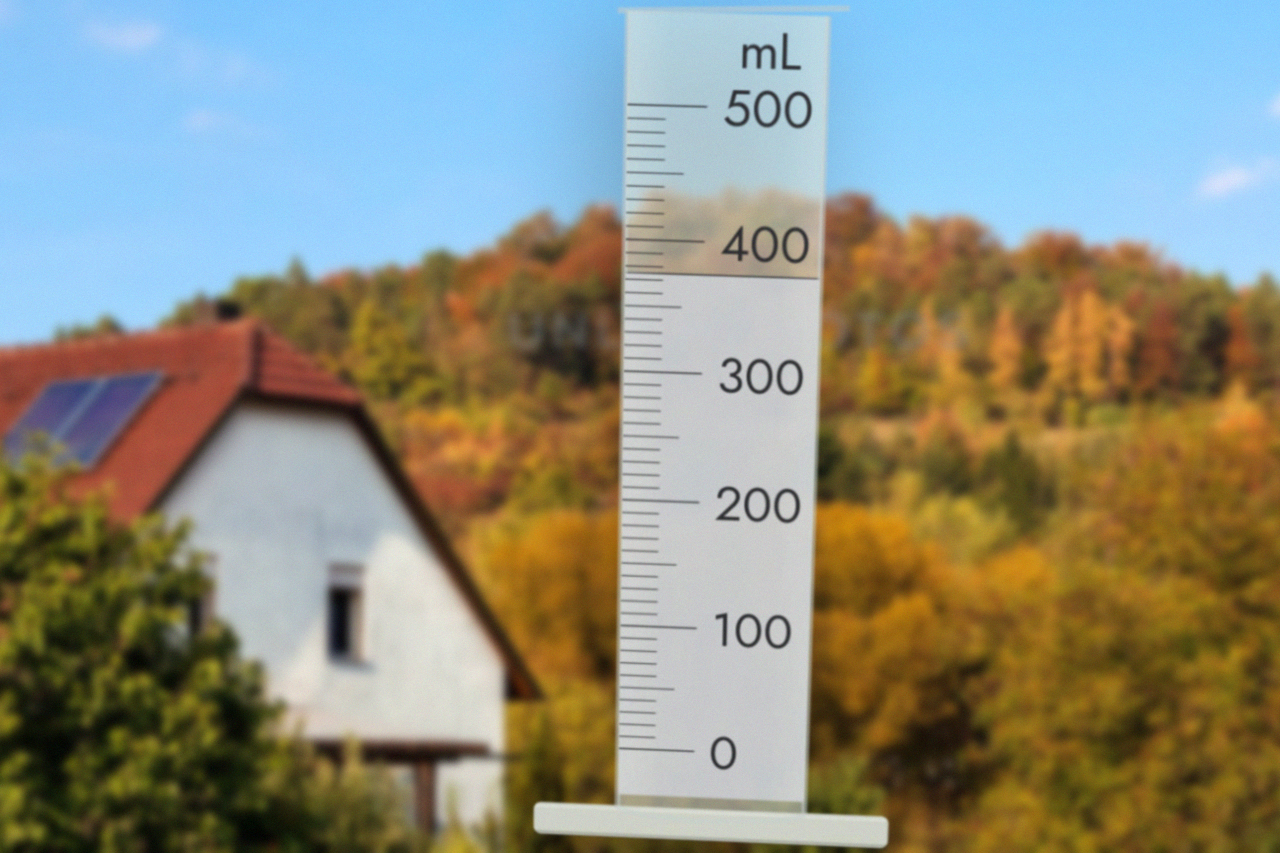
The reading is 375 mL
